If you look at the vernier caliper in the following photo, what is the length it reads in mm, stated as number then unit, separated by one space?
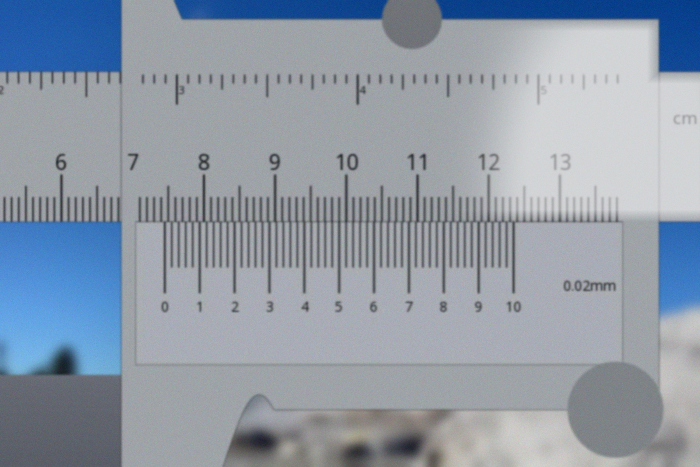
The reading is 74.5 mm
